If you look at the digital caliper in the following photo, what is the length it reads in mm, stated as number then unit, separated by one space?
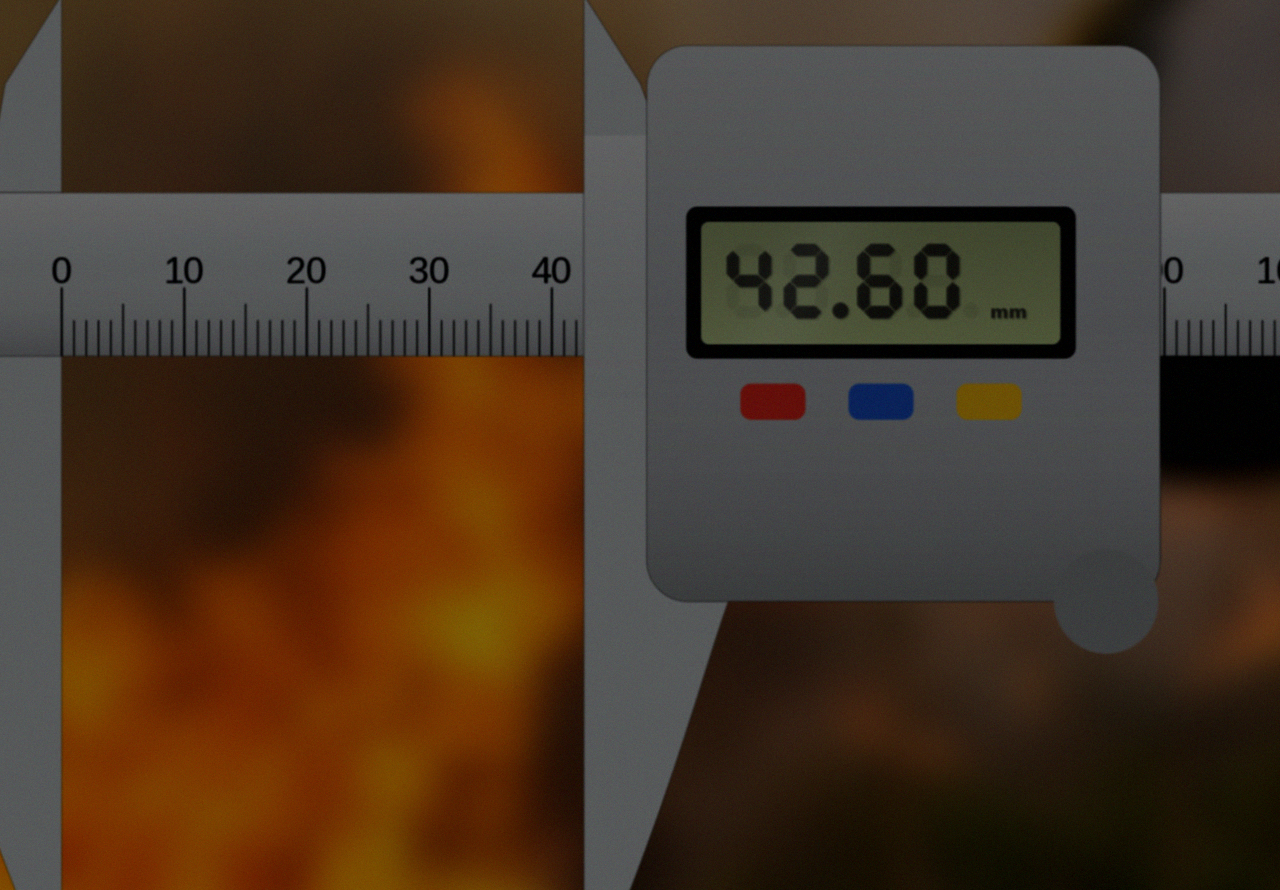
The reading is 42.60 mm
